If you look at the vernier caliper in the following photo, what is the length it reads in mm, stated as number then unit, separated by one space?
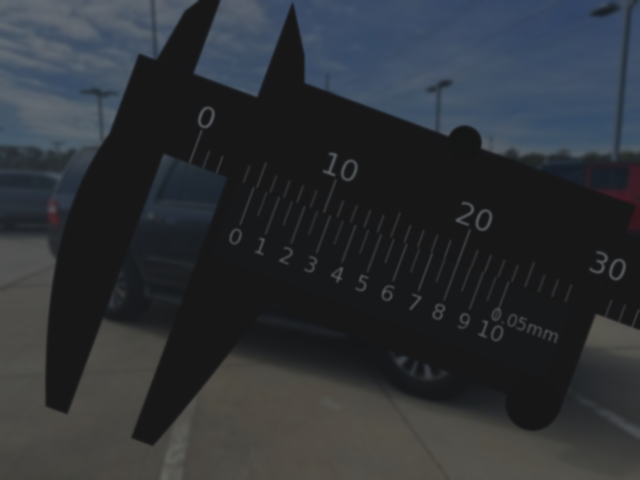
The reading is 4.8 mm
